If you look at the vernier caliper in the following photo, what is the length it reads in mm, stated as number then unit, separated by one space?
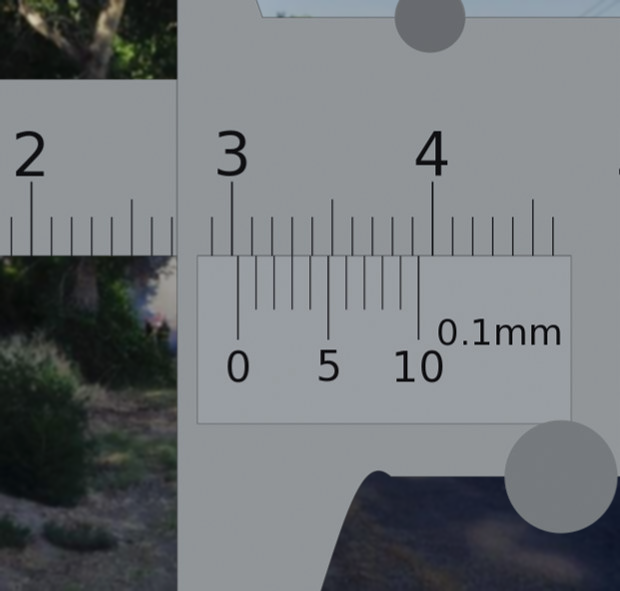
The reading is 30.3 mm
